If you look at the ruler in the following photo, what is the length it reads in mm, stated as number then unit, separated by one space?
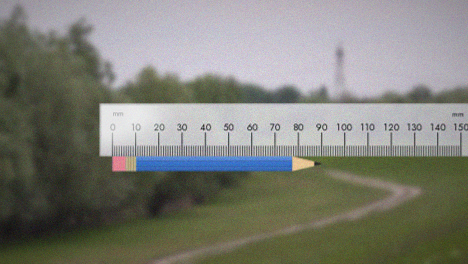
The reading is 90 mm
